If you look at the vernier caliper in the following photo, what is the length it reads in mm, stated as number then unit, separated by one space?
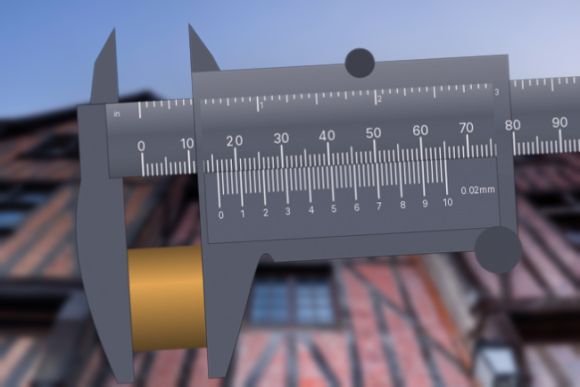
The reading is 16.0 mm
